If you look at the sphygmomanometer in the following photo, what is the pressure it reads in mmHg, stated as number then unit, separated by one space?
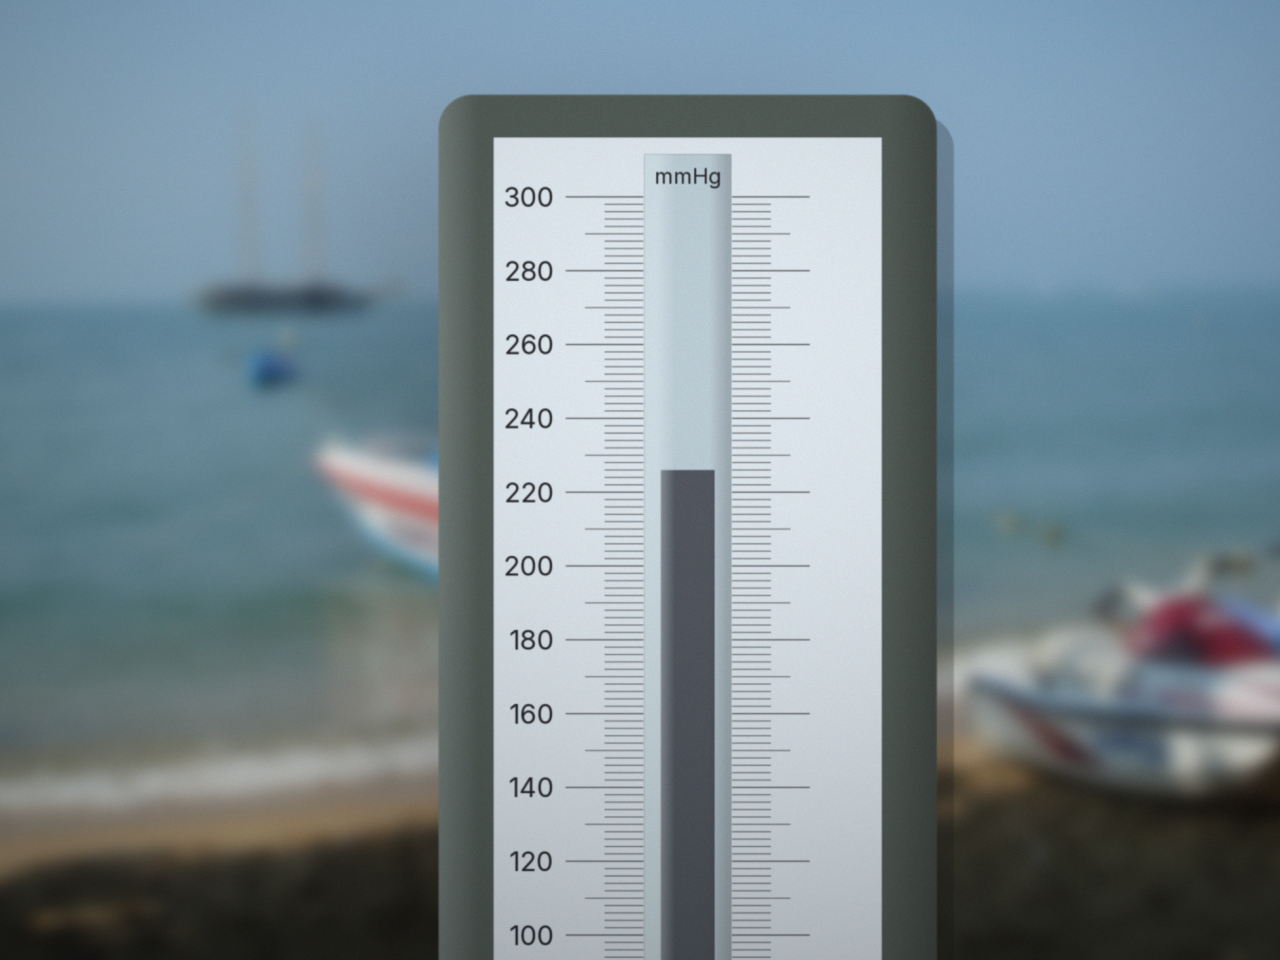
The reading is 226 mmHg
